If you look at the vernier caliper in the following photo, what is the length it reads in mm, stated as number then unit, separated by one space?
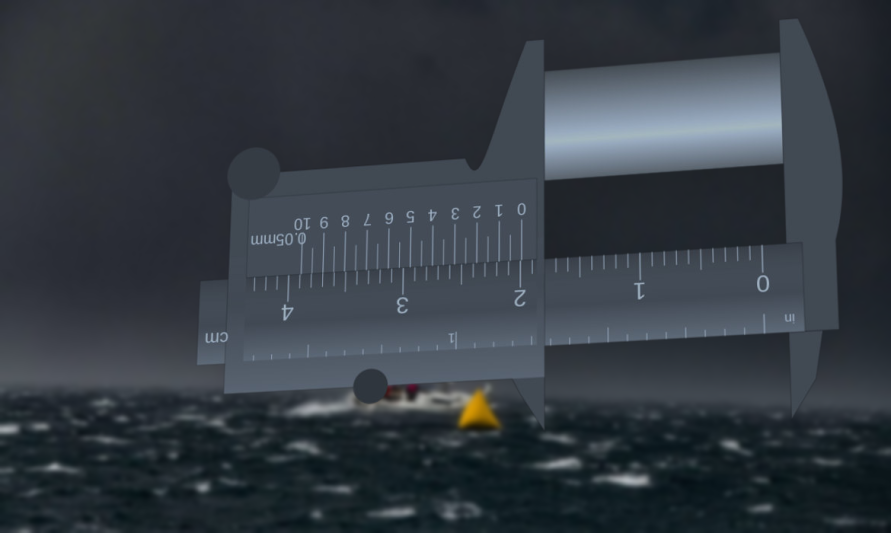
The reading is 19.9 mm
